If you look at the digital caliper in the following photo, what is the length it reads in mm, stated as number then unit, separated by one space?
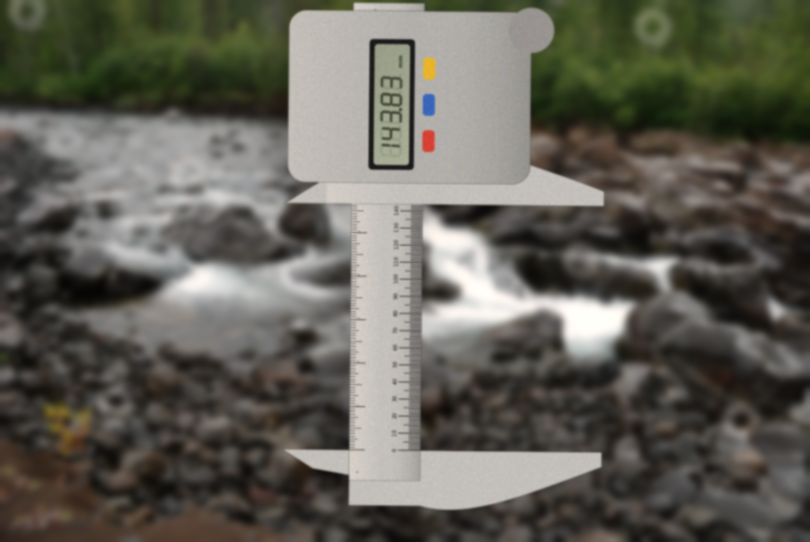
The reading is 143.83 mm
